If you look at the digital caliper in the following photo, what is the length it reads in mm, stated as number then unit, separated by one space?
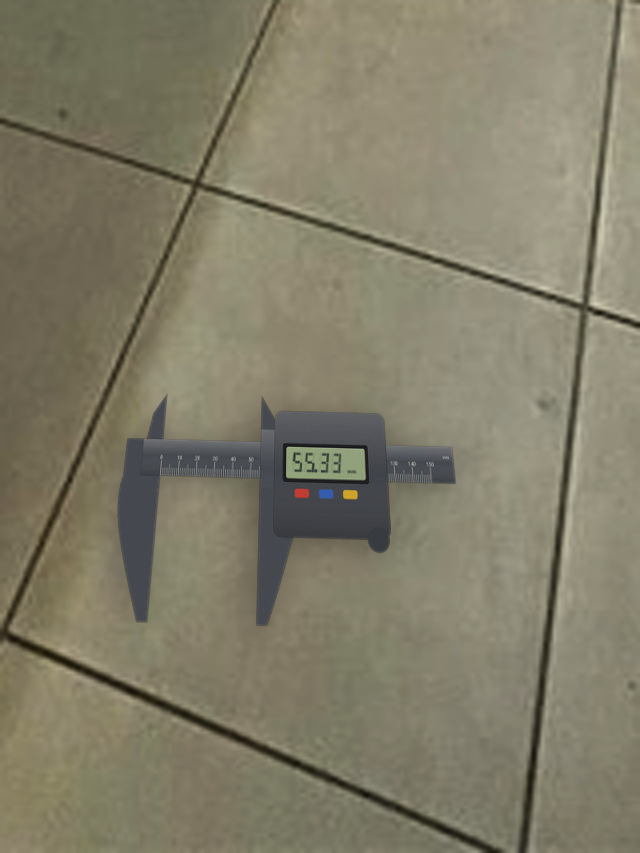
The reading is 55.33 mm
